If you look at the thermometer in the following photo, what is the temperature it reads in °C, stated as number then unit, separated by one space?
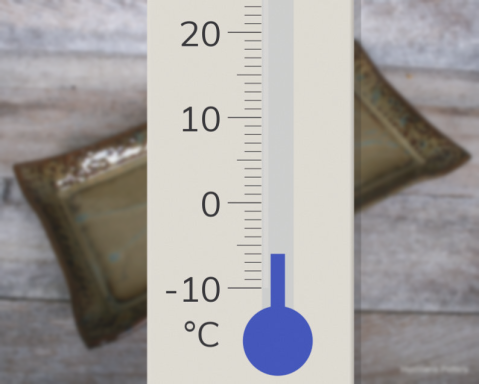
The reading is -6 °C
